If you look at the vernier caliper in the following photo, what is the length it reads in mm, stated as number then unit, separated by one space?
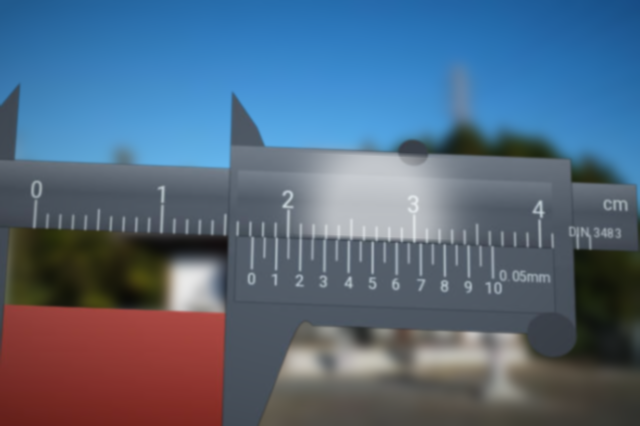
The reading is 17.2 mm
